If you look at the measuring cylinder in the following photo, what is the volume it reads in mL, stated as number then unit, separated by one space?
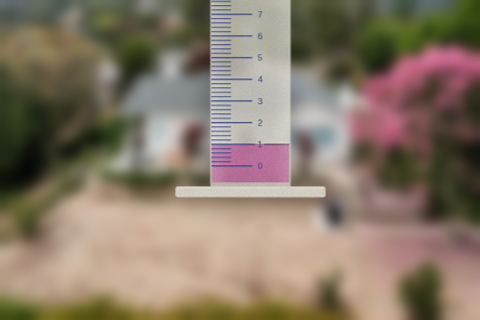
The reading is 1 mL
